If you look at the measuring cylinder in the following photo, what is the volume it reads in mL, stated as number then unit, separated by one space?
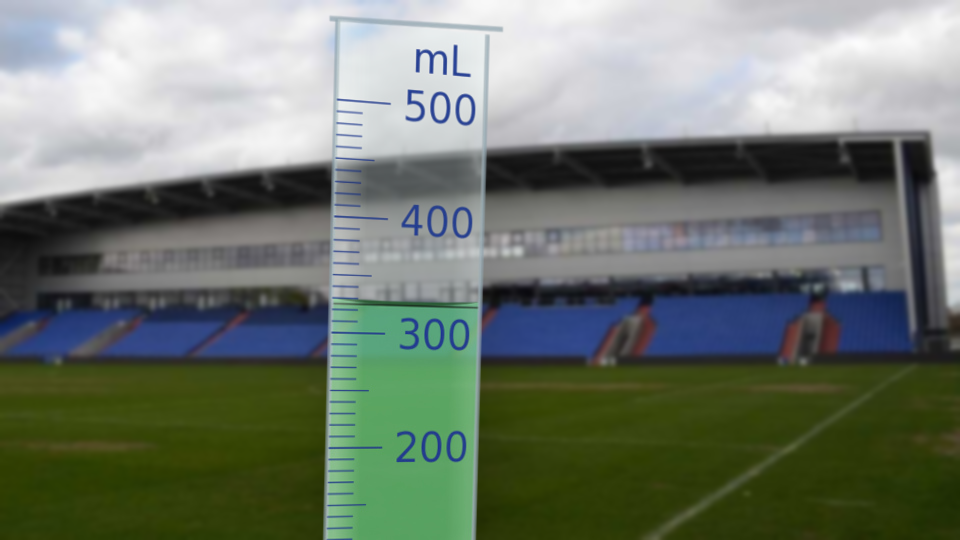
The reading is 325 mL
